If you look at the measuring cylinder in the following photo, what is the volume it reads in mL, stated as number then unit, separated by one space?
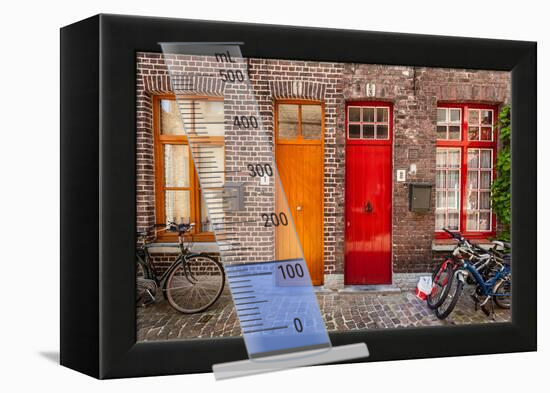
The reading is 120 mL
